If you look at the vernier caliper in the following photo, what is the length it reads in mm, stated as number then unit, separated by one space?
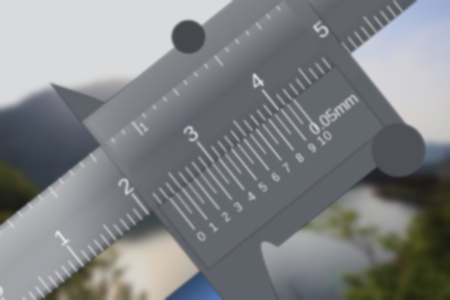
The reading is 23.2 mm
